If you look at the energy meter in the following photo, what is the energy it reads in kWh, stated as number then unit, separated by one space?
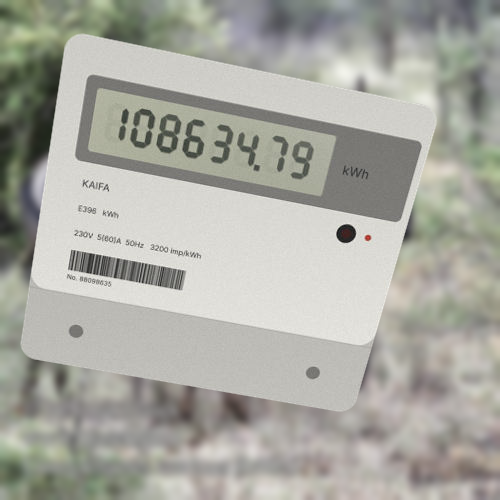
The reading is 108634.79 kWh
